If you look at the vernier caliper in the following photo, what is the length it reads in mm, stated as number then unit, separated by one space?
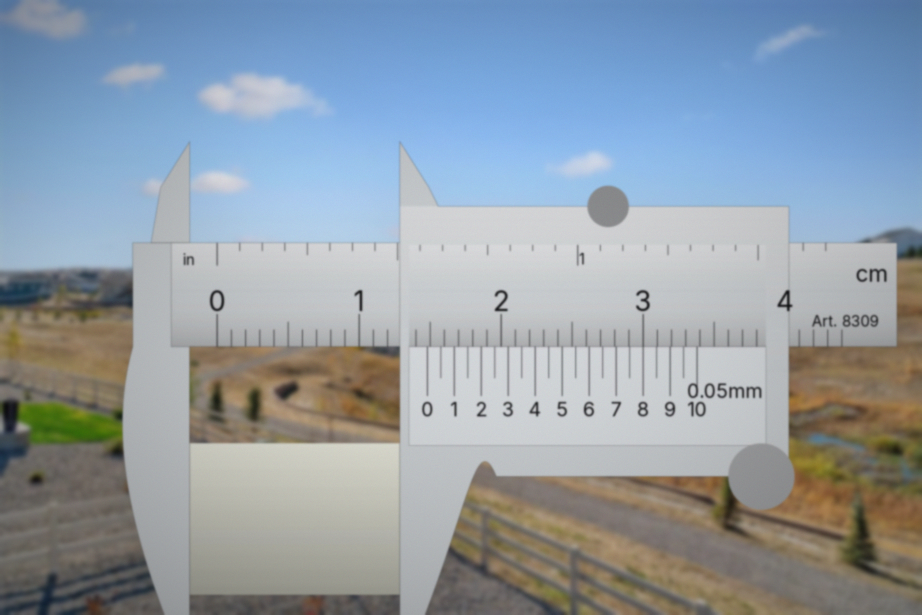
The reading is 14.8 mm
